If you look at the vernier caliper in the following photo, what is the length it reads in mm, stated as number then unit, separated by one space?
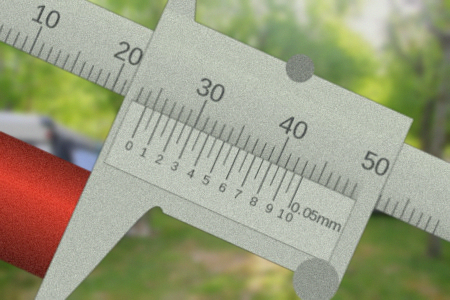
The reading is 24.2 mm
